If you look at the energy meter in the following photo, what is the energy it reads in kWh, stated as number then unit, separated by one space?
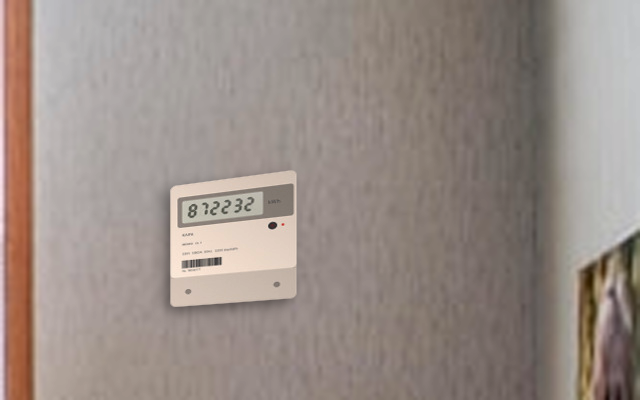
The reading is 872232 kWh
